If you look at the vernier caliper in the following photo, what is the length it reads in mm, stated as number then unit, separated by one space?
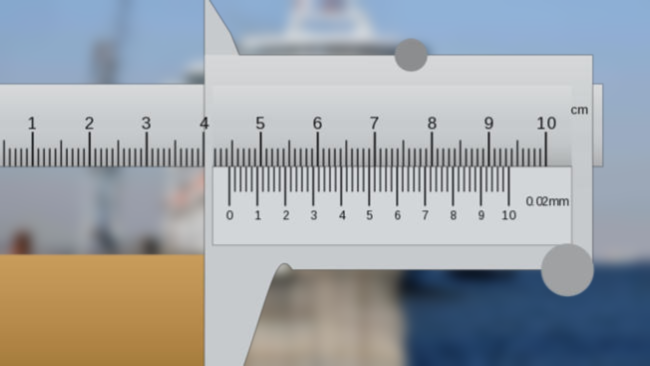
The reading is 44.5 mm
